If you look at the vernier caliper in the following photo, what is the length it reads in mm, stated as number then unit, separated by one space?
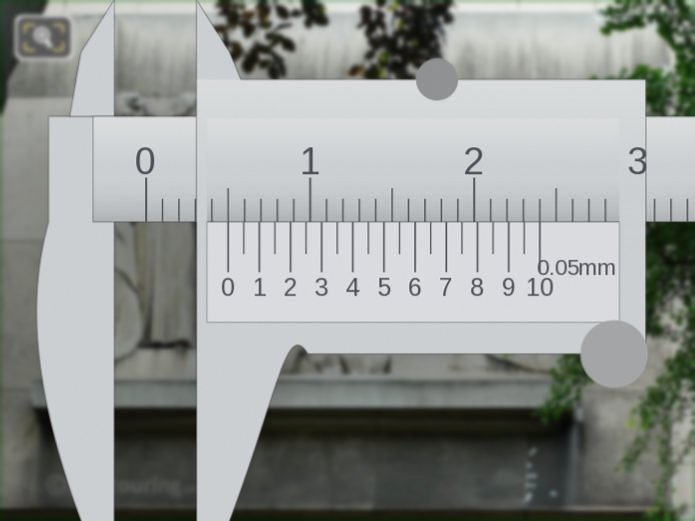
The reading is 5.0 mm
